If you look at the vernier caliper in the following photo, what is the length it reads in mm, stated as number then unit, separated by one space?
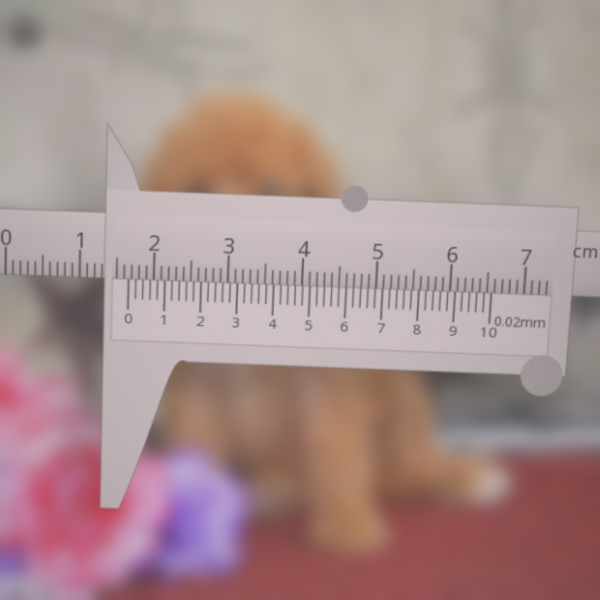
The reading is 16.6 mm
